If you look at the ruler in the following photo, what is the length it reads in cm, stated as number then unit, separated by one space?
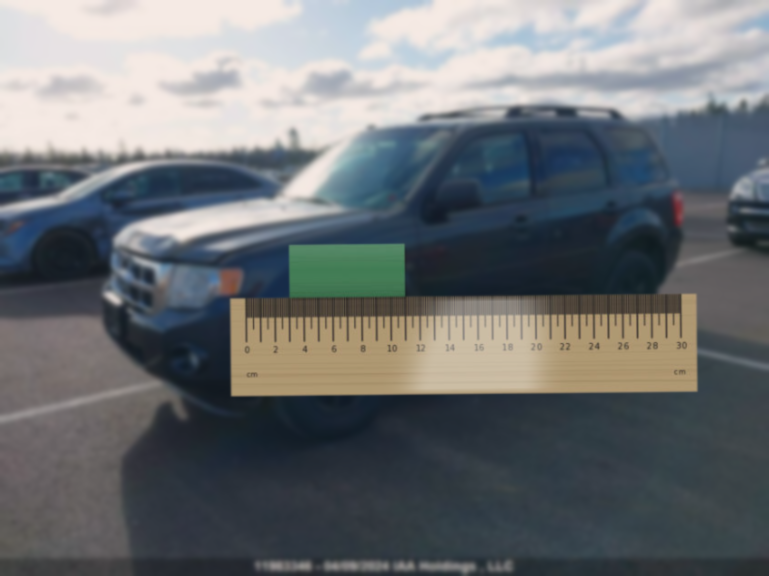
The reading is 8 cm
